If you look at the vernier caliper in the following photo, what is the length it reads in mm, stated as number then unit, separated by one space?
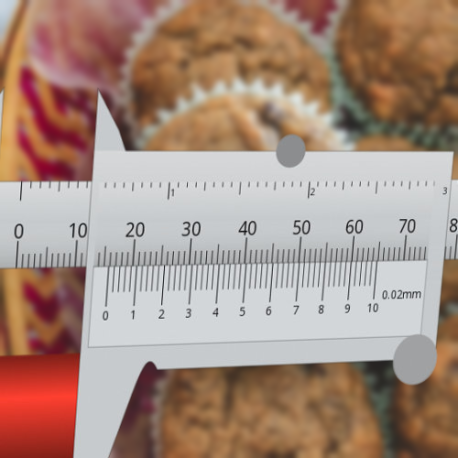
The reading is 15.8 mm
